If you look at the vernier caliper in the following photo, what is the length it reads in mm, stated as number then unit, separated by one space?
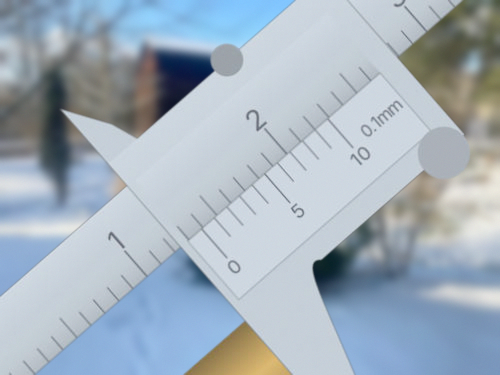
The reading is 13.9 mm
